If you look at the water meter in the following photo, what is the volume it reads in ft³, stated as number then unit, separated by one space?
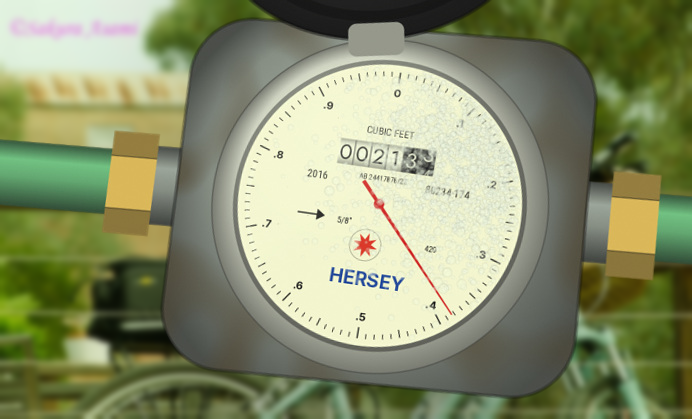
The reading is 2133.38 ft³
